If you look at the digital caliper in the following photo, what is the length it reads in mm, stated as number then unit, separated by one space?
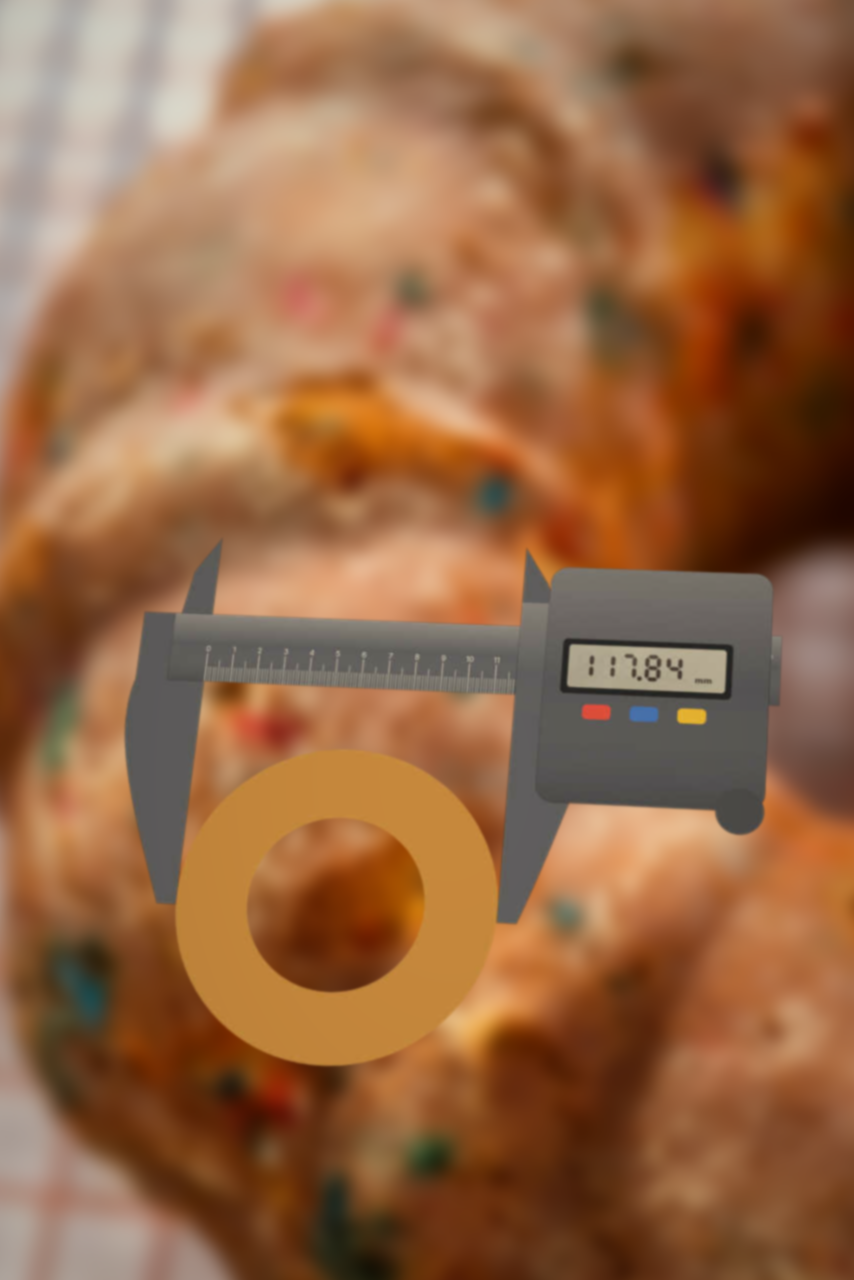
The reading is 117.84 mm
